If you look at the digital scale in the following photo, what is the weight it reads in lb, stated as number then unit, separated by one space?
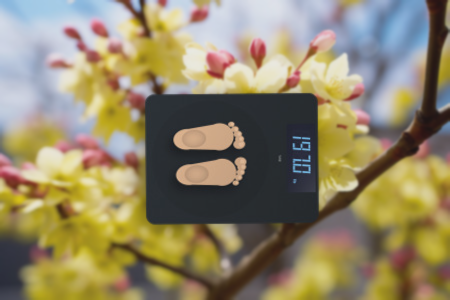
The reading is 197.0 lb
